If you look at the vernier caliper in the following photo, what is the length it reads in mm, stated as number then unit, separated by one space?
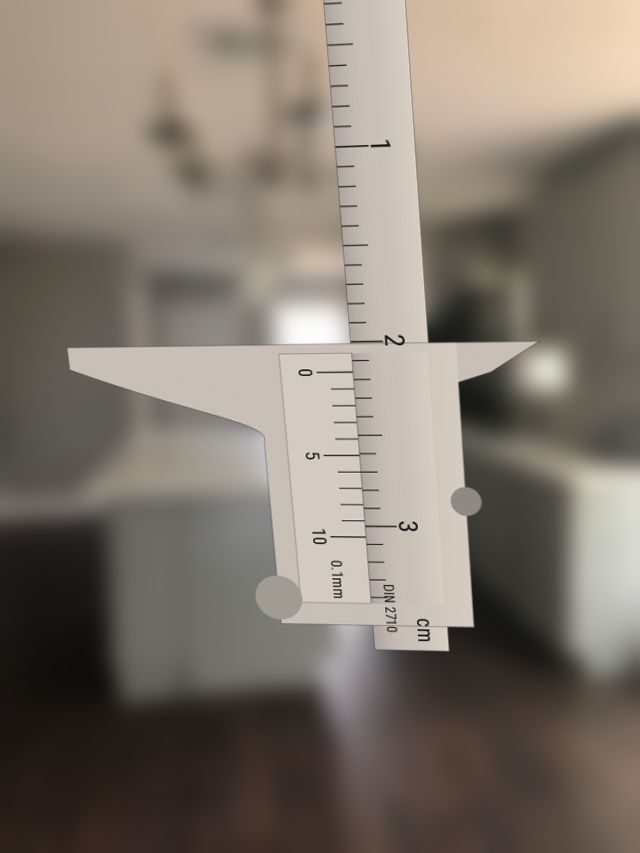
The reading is 21.6 mm
